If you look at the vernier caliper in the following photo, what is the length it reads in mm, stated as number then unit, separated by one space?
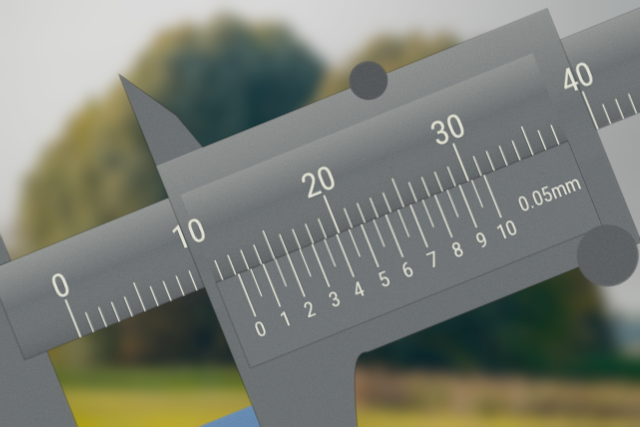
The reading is 12.2 mm
